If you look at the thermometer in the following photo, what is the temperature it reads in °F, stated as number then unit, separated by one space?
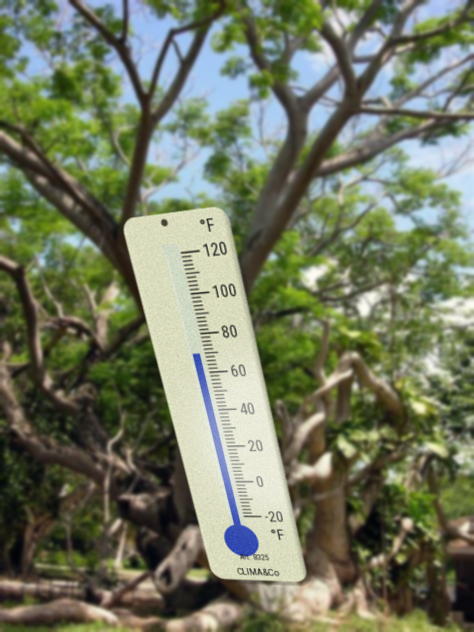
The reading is 70 °F
